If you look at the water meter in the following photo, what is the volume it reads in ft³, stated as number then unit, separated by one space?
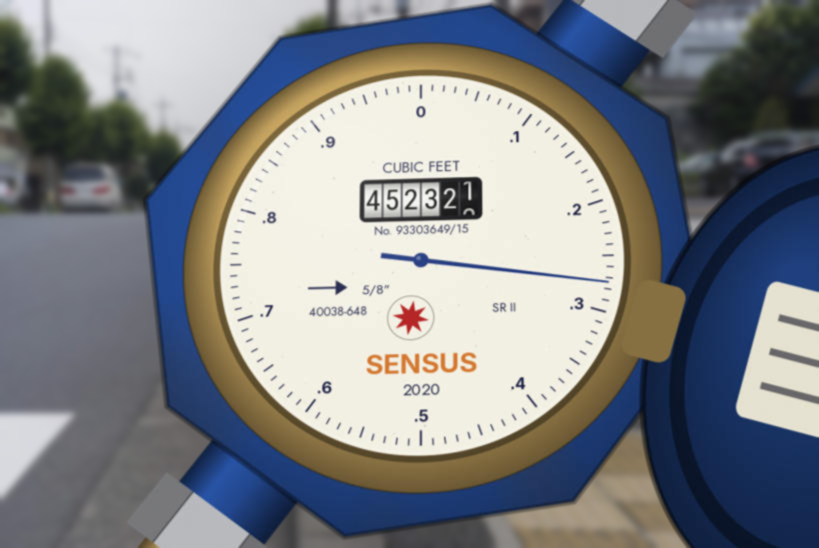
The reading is 452321.27 ft³
